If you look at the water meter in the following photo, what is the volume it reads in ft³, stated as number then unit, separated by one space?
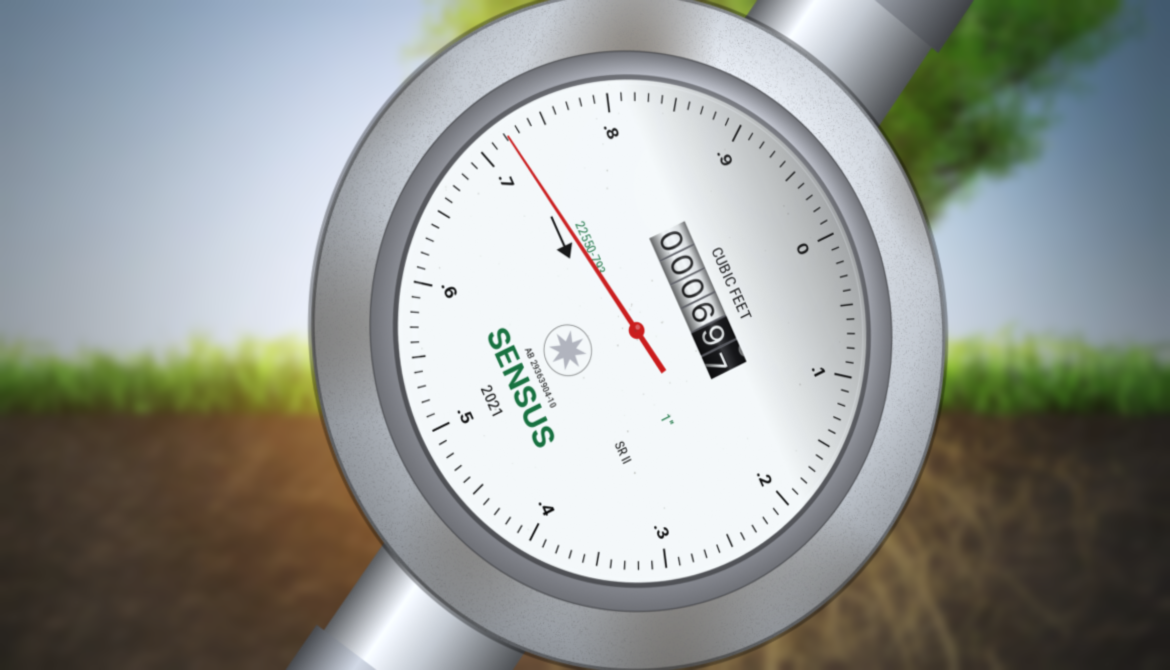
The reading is 696.72 ft³
